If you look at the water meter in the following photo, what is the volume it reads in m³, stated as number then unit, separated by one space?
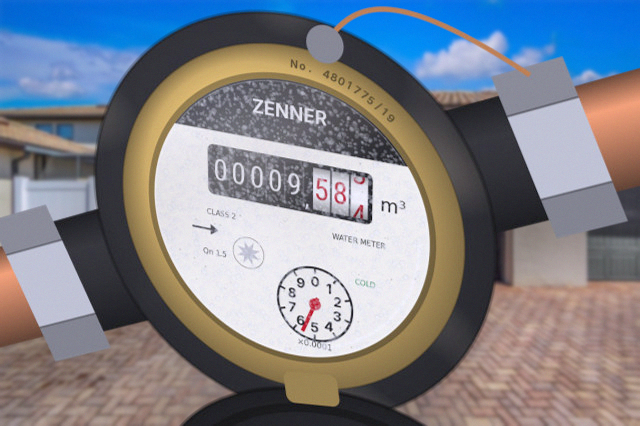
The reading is 9.5835 m³
